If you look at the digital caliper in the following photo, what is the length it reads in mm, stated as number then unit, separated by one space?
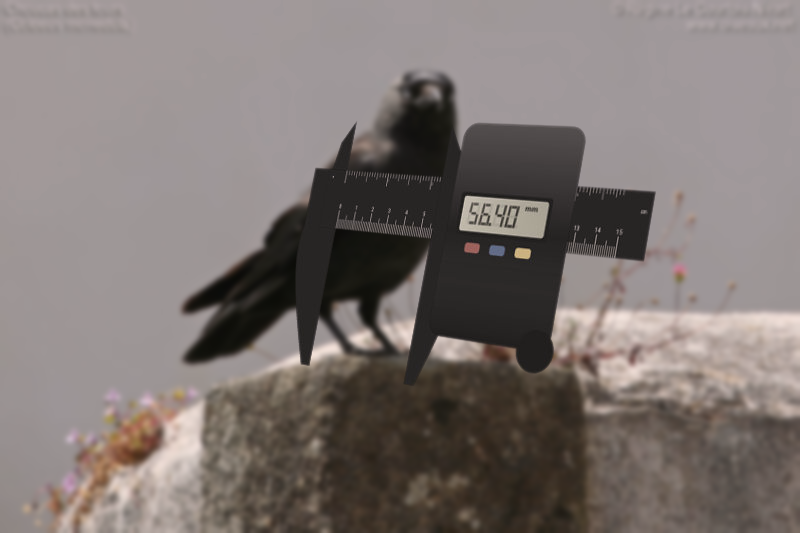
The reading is 56.40 mm
